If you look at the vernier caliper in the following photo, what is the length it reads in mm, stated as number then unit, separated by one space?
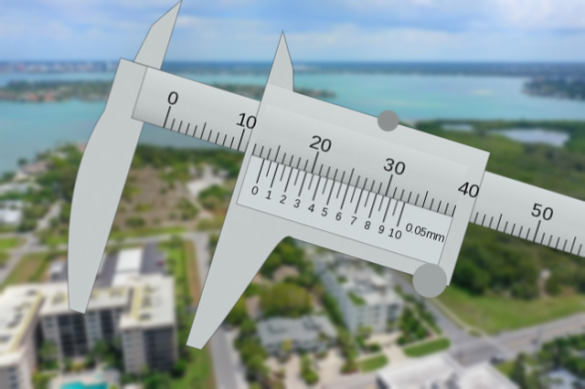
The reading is 13.6 mm
